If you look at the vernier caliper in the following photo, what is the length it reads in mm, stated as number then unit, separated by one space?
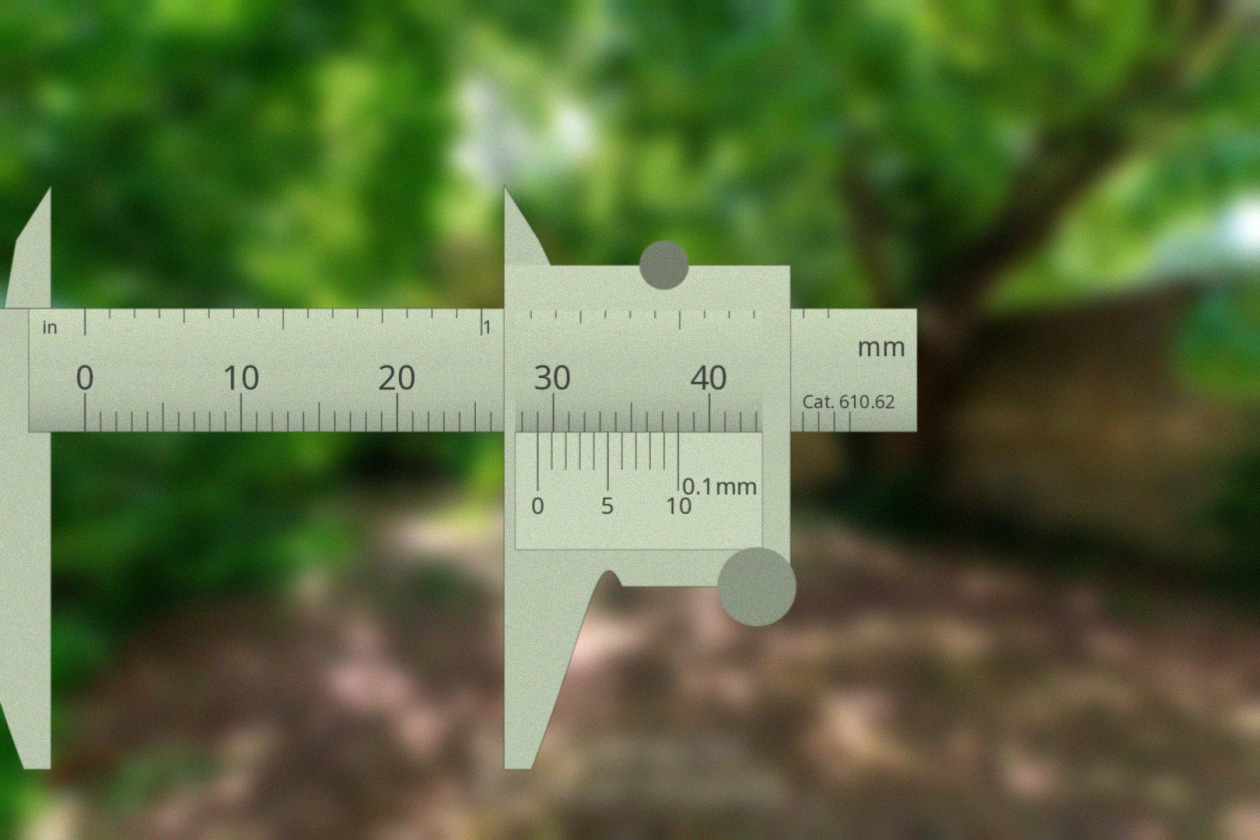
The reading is 29.0 mm
